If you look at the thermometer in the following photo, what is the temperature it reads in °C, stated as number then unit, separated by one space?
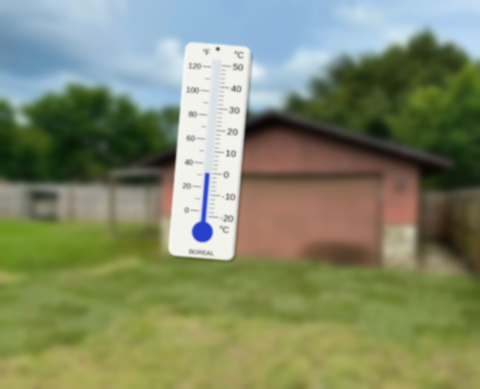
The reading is 0 °C
